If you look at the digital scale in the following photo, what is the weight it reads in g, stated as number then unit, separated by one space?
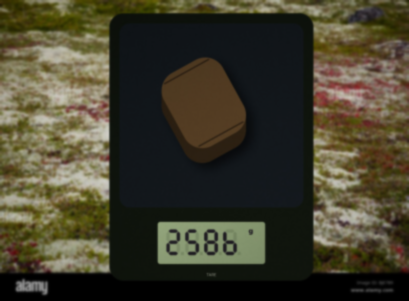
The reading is 2586 g
